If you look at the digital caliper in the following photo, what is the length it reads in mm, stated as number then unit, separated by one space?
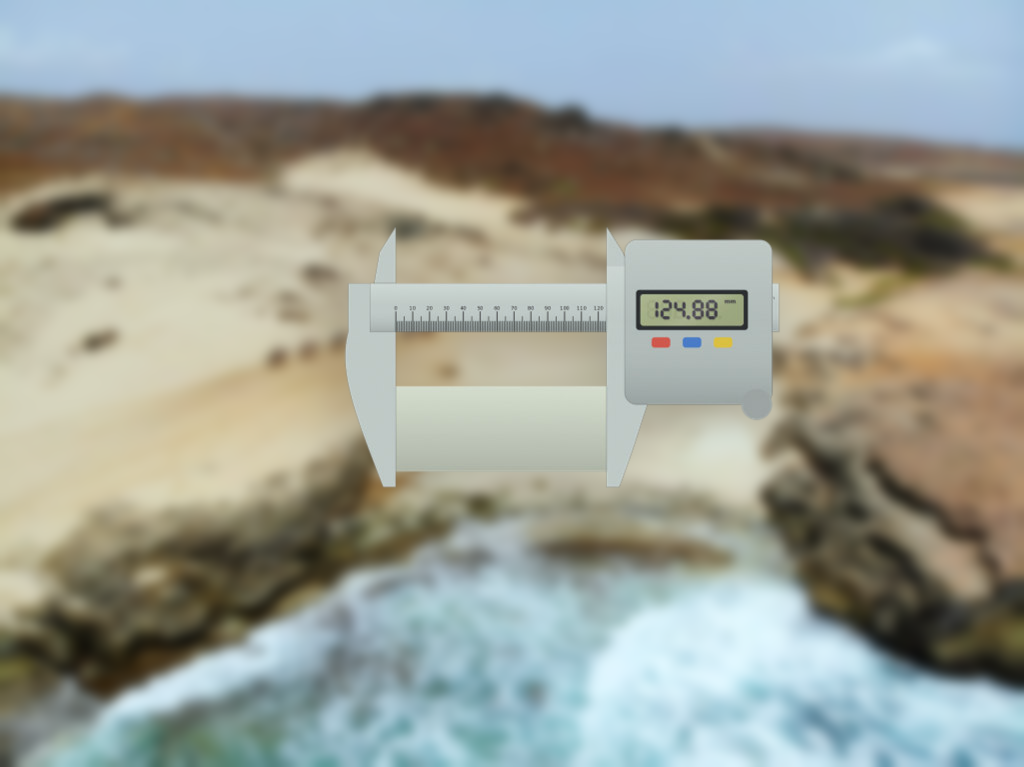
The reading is 124.88 mm
